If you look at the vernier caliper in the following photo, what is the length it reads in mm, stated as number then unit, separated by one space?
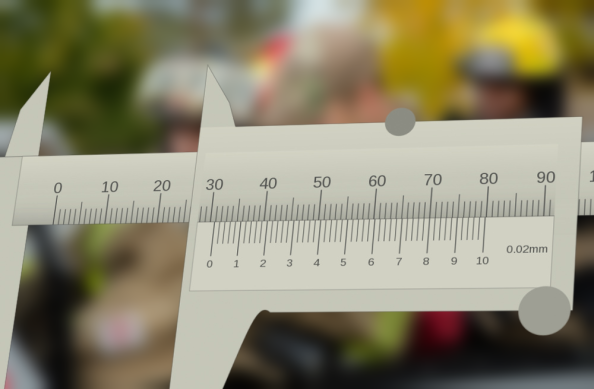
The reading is 30.8 mm
